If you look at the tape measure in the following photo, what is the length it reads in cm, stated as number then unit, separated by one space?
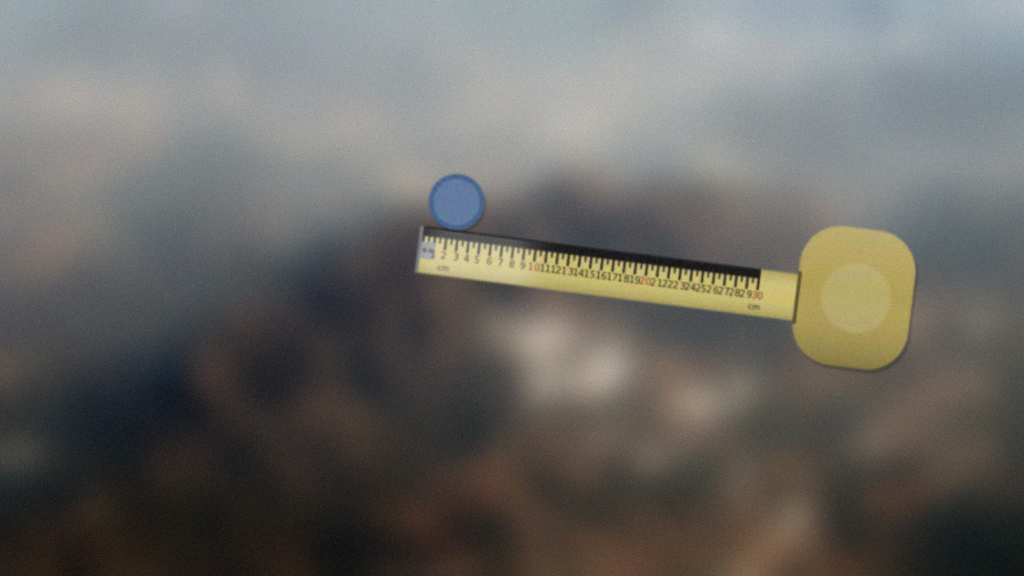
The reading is 5 cm
